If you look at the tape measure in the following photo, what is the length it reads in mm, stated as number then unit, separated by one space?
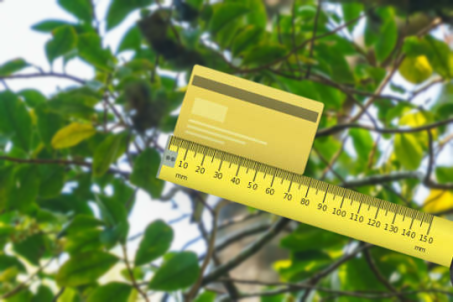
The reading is 75 mm
